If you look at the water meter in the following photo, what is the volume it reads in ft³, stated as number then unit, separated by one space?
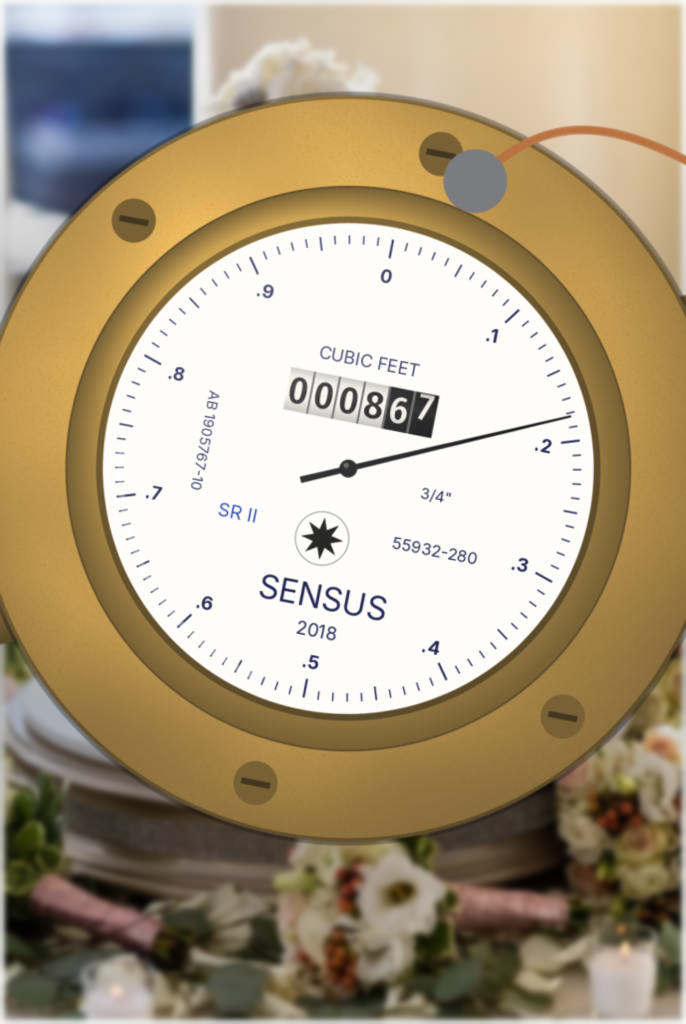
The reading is 867.18 ft³
